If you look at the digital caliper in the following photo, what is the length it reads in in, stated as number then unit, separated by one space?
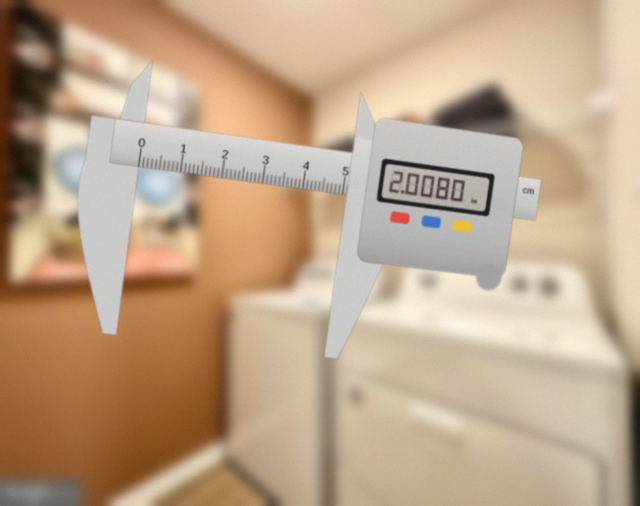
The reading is 2.0080 in
